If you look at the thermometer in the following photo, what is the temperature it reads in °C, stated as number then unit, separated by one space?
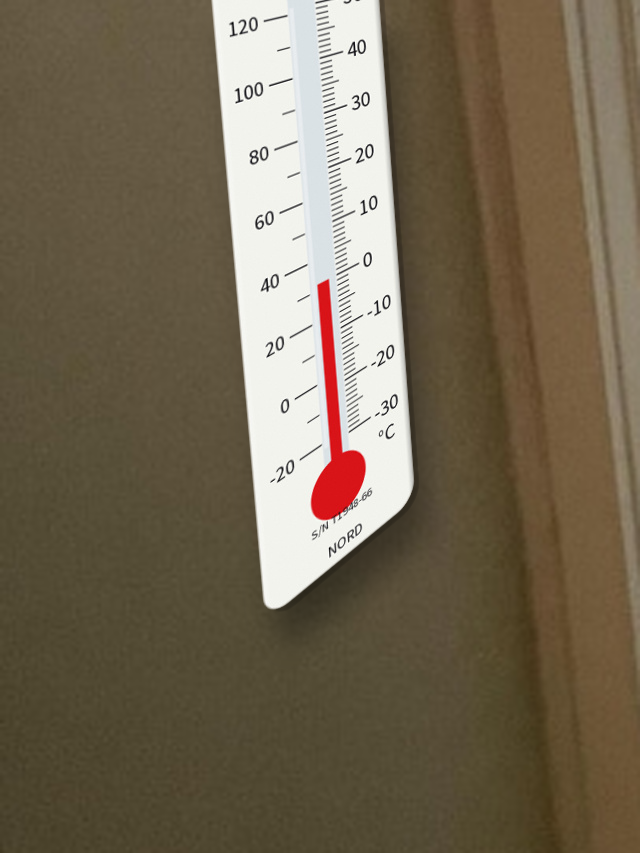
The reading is 0 °C
